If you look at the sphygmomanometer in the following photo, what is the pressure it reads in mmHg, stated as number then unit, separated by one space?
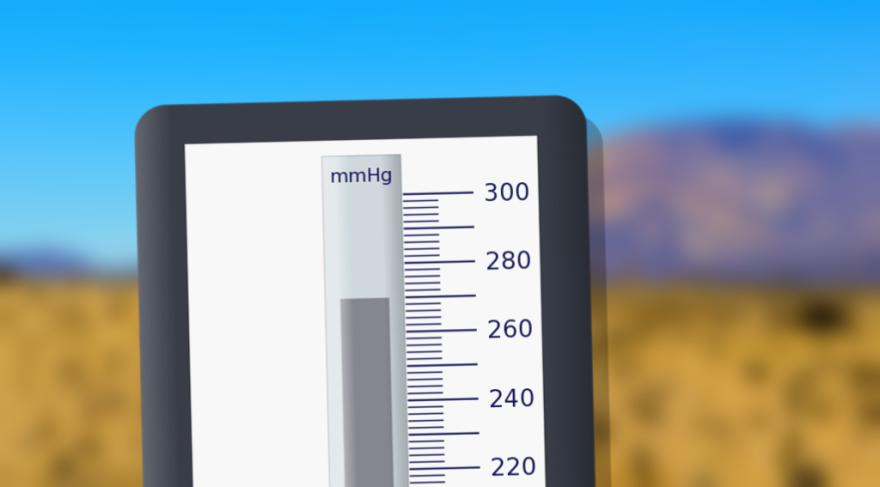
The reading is 270 mmHg
